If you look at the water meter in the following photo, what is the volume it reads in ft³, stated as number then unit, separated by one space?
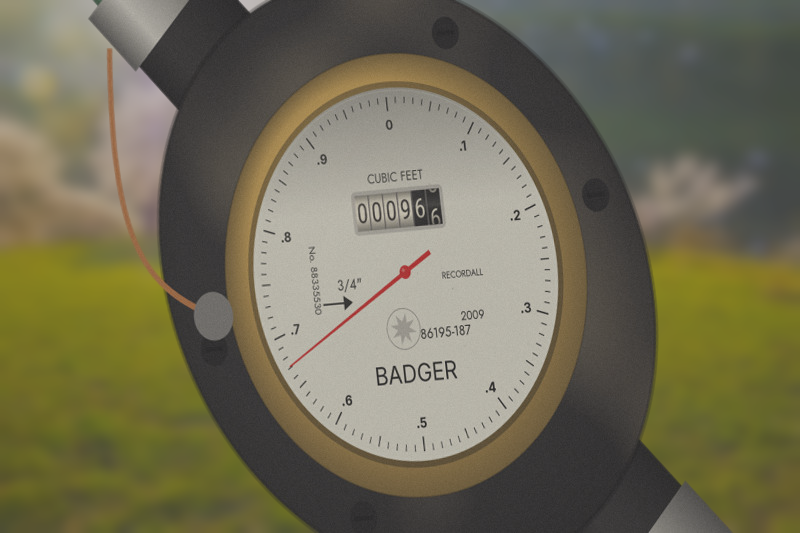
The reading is 965.67 ft³
